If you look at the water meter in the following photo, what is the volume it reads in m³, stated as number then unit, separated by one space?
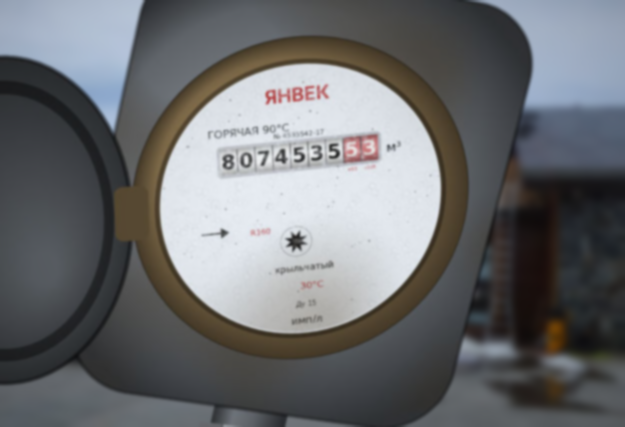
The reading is 8074535.53 m³
